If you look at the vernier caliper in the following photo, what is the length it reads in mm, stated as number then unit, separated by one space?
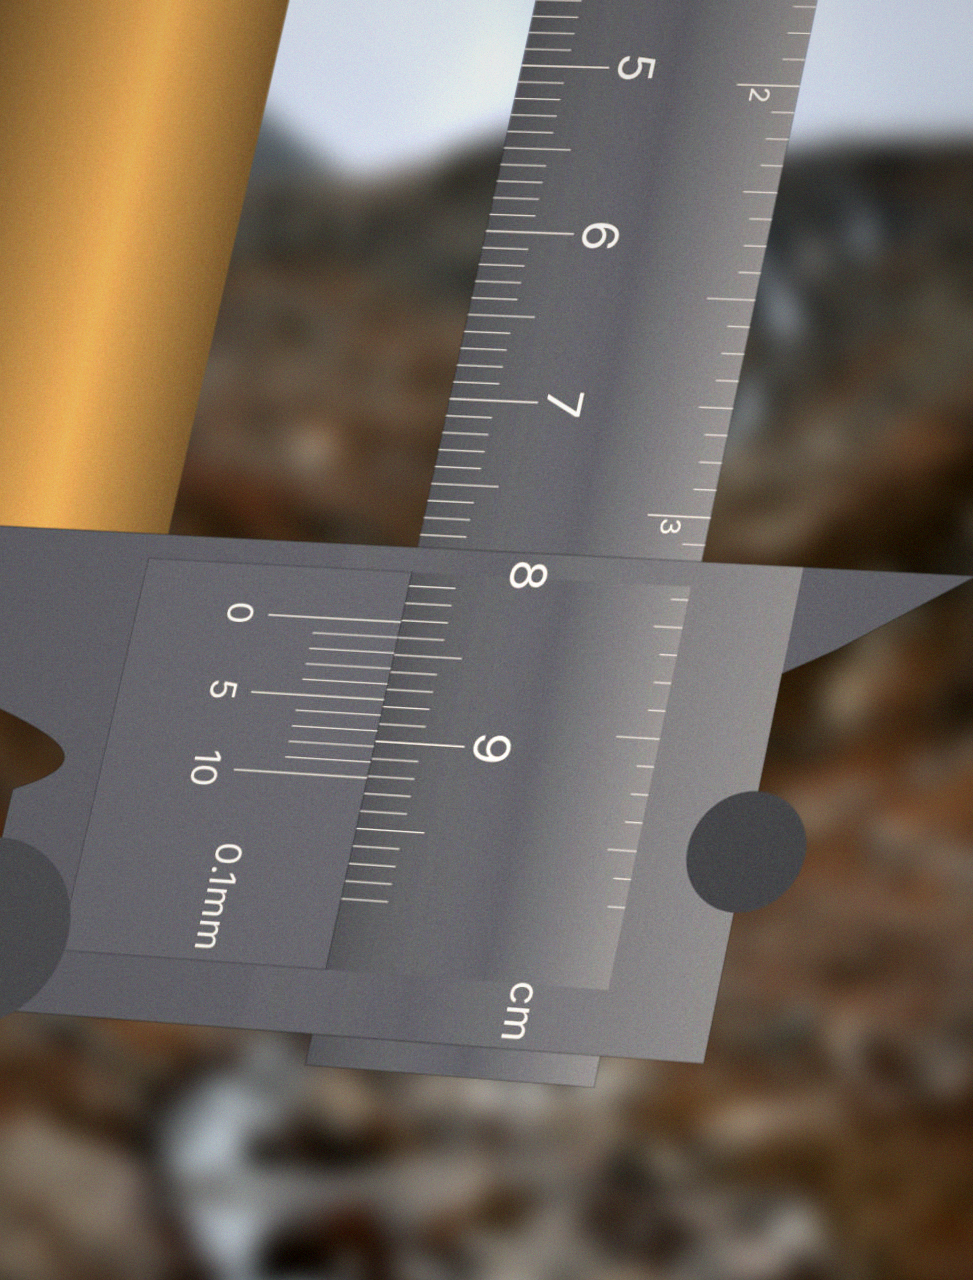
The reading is 83.1 mm
